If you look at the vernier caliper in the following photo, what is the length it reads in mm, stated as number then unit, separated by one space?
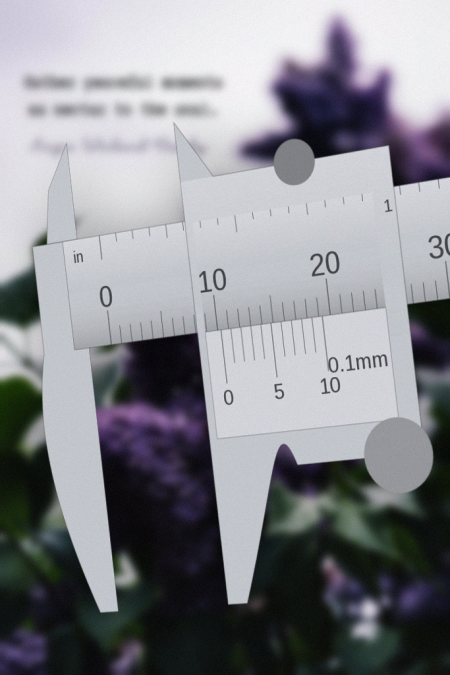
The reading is 10.3 mm
